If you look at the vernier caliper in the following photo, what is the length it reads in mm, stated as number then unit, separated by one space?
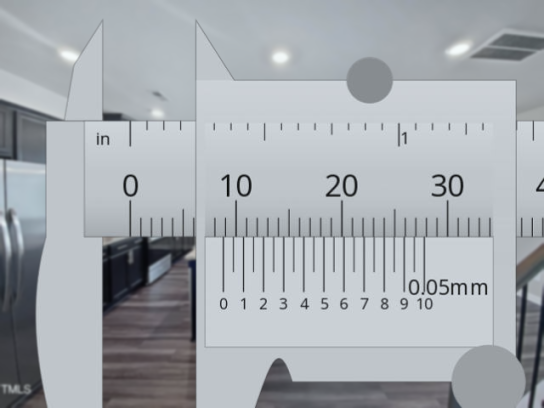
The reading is 8.8 mm
